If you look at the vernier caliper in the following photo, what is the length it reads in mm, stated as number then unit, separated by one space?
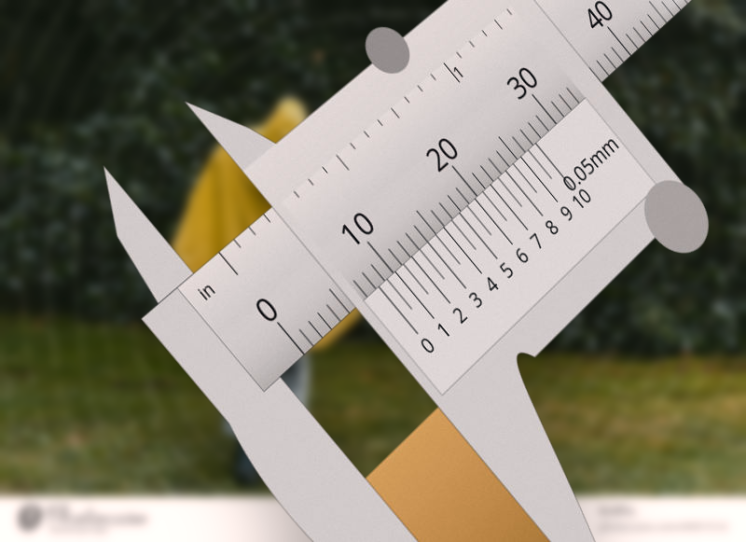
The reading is 8.3 mm
